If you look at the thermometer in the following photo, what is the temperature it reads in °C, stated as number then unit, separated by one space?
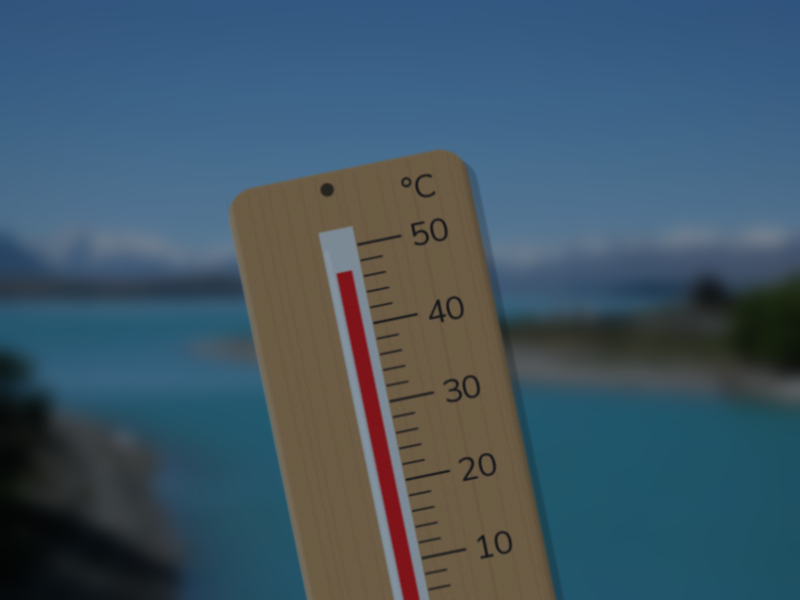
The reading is 47 °C
